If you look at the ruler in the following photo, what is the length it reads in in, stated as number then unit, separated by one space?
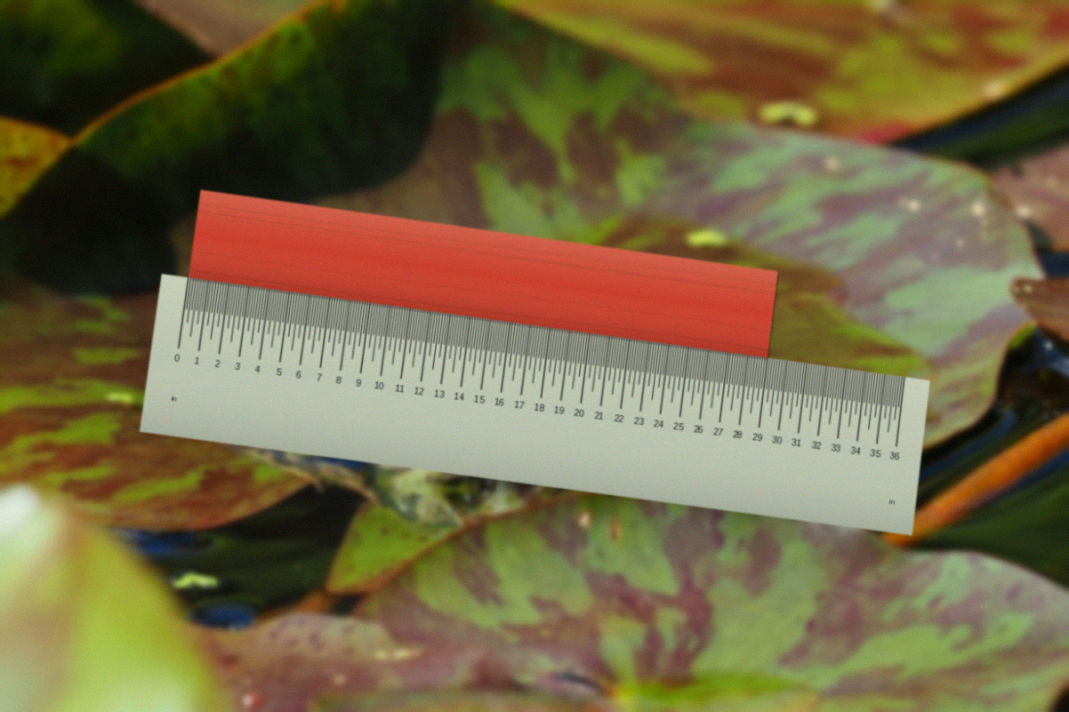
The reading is 29 in
